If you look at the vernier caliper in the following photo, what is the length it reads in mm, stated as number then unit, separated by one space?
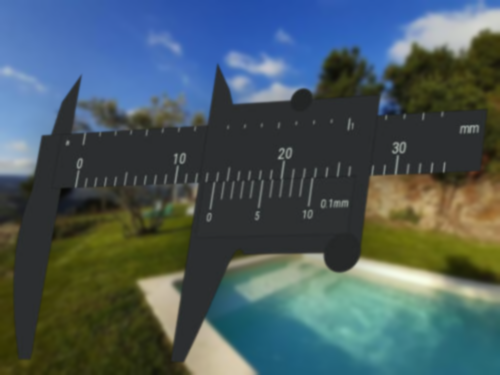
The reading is 13.8 mm
